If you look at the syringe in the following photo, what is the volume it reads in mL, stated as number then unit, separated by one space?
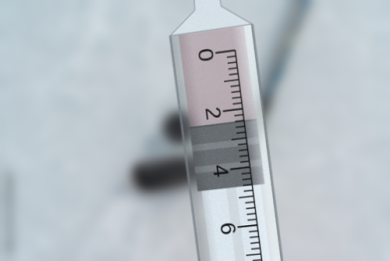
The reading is 2.4 mL
